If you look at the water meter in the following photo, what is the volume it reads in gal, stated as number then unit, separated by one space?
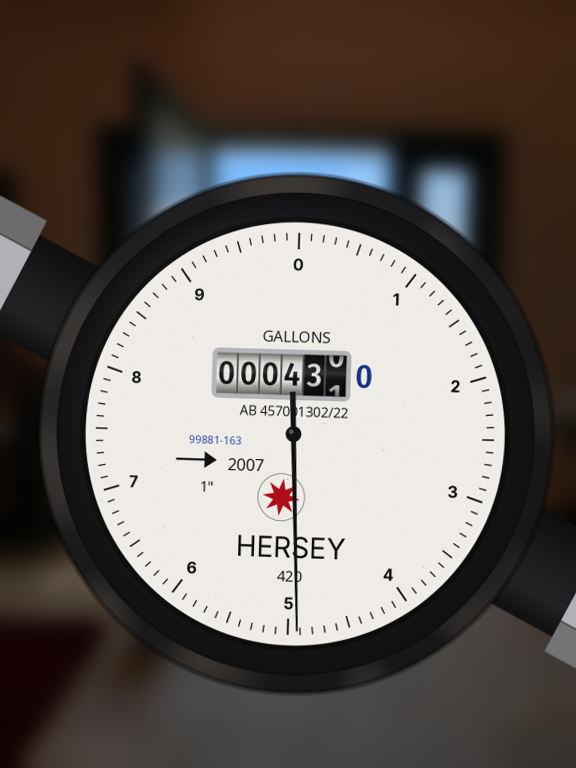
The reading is 4304.9 gal
